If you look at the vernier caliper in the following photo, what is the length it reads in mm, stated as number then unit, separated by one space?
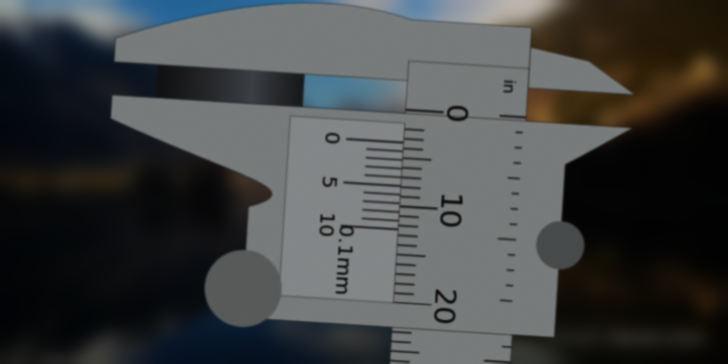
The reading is 3.4 mm
